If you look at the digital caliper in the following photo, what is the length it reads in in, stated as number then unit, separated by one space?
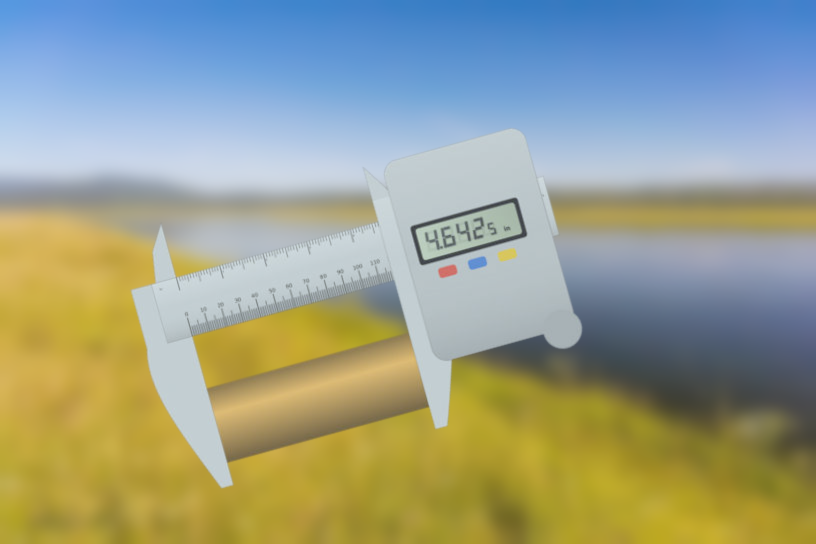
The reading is 4.6425 in
